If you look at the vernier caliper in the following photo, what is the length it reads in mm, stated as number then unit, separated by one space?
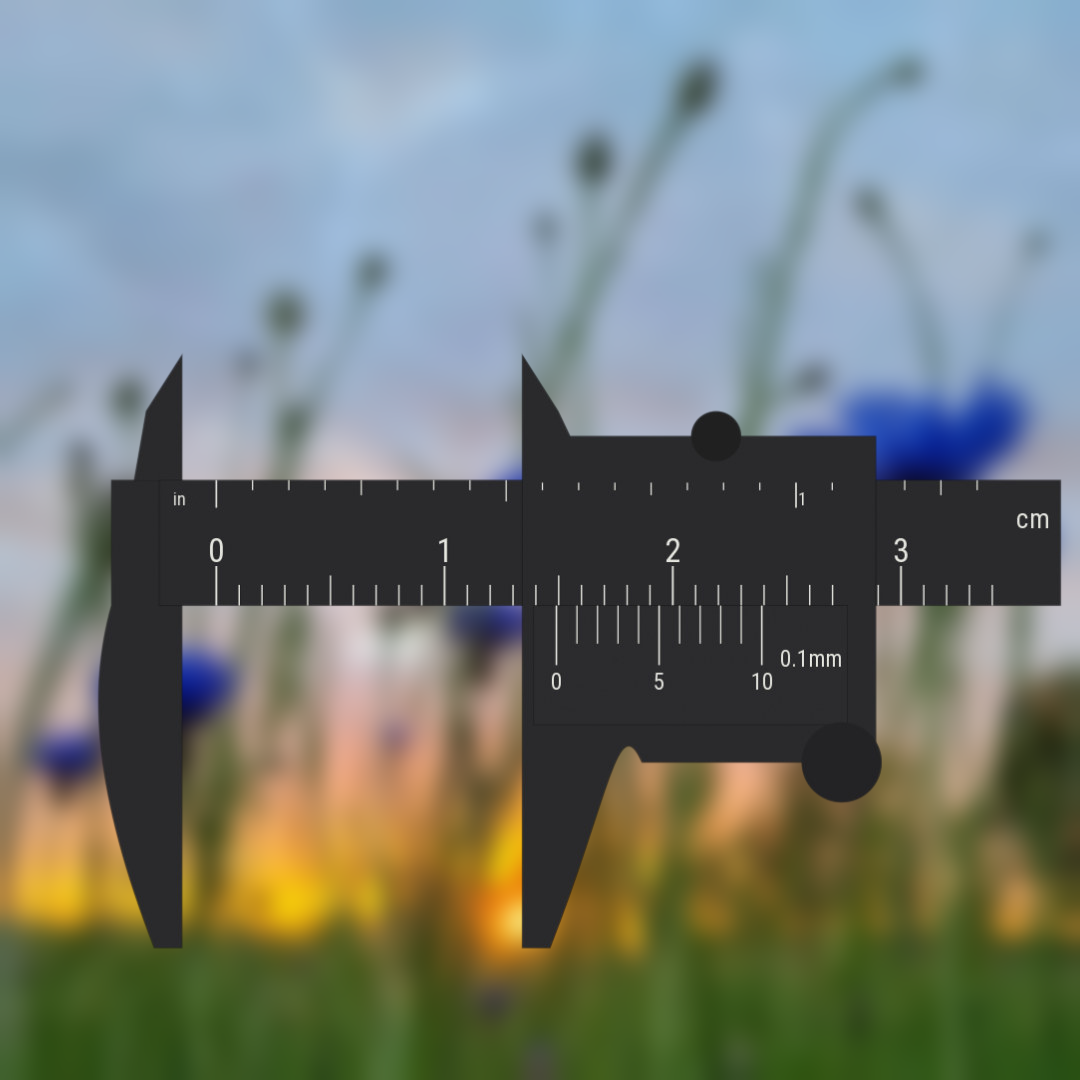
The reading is 14.9 mm
